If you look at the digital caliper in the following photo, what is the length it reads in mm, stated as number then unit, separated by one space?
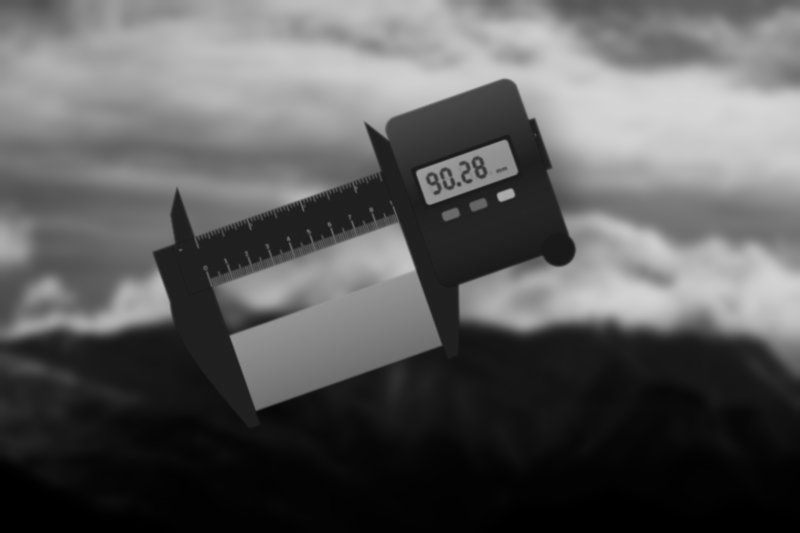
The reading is 90.28 mm
